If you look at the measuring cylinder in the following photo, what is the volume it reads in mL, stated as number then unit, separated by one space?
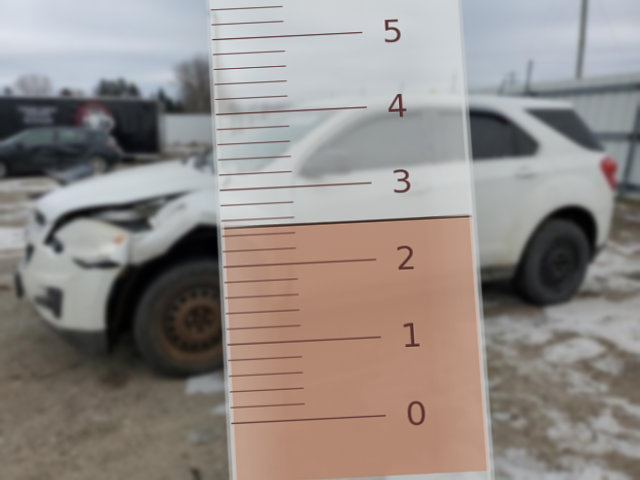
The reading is 2.5 mL
